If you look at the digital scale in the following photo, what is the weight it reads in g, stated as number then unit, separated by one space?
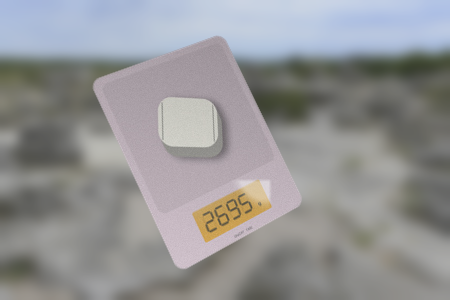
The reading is 2695 g
